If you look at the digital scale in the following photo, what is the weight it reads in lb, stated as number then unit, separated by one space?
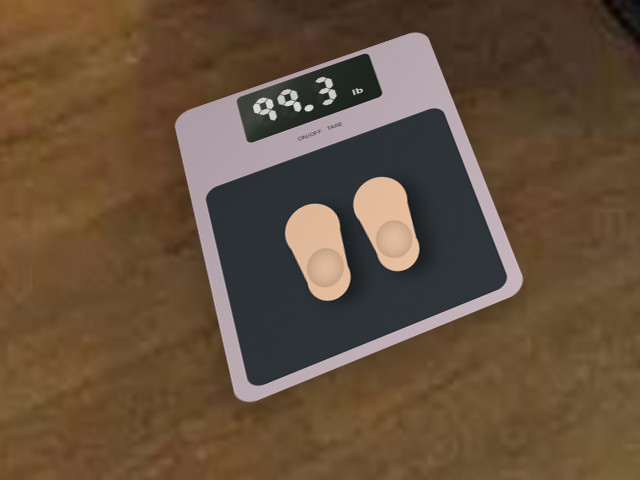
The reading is 99.3 lb
